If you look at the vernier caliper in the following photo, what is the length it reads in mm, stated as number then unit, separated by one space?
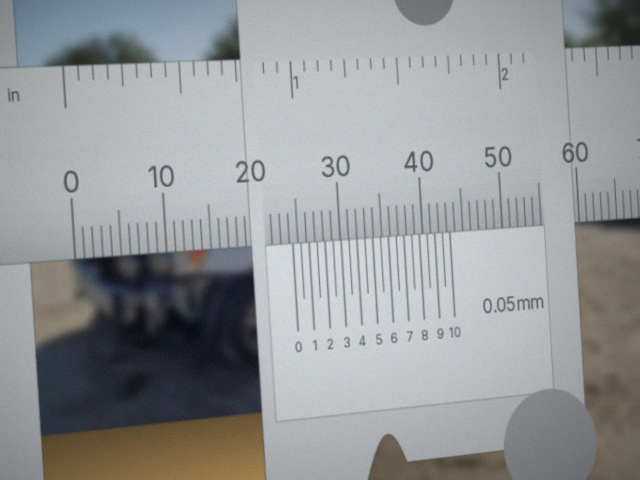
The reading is 24.4 mm
